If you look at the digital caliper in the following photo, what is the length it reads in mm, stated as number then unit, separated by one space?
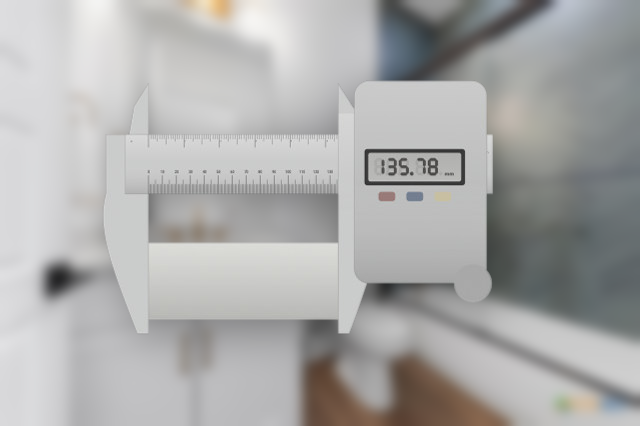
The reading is 135.78 mm
